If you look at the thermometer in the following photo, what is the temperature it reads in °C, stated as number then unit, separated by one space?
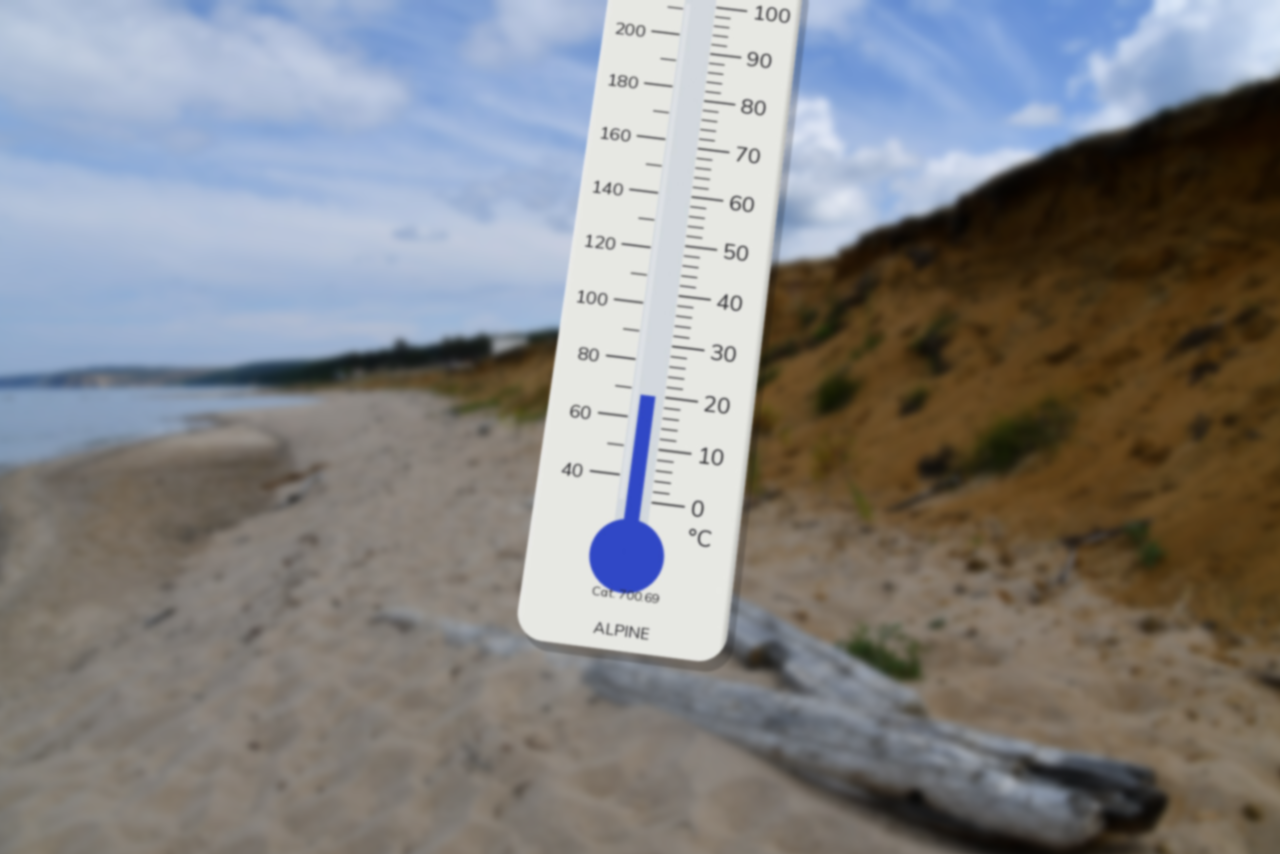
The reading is 20 °C
